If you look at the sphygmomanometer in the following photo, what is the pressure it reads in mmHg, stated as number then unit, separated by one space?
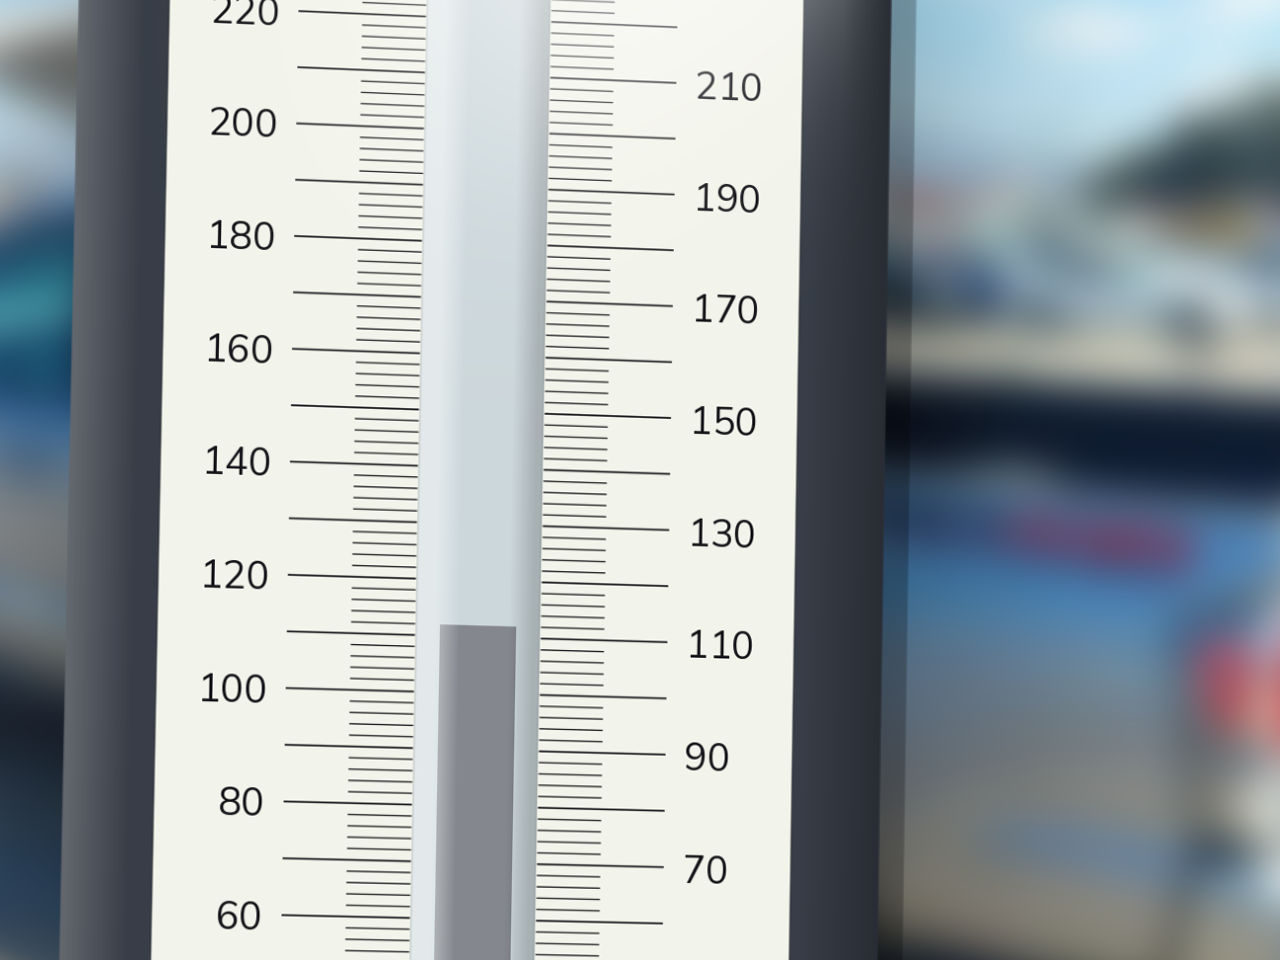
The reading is 112 mmHg
